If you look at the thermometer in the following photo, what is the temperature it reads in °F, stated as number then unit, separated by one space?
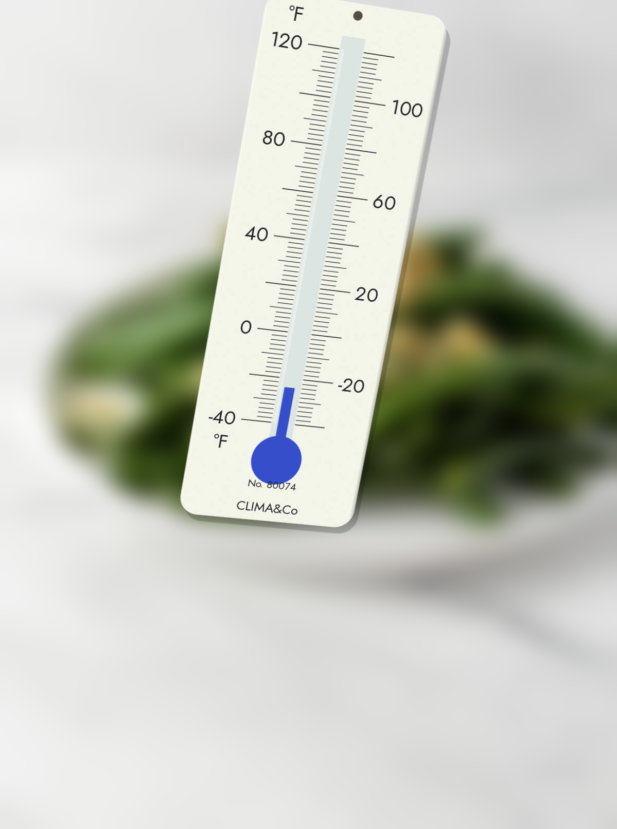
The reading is -24 °F
